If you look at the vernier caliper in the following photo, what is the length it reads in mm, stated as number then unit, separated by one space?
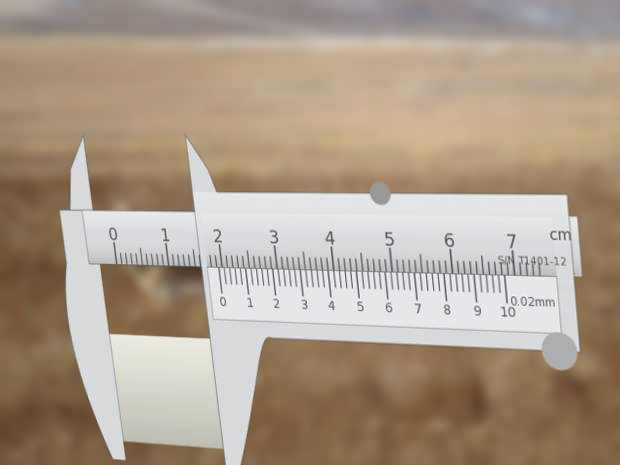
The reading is 19.4 mm
